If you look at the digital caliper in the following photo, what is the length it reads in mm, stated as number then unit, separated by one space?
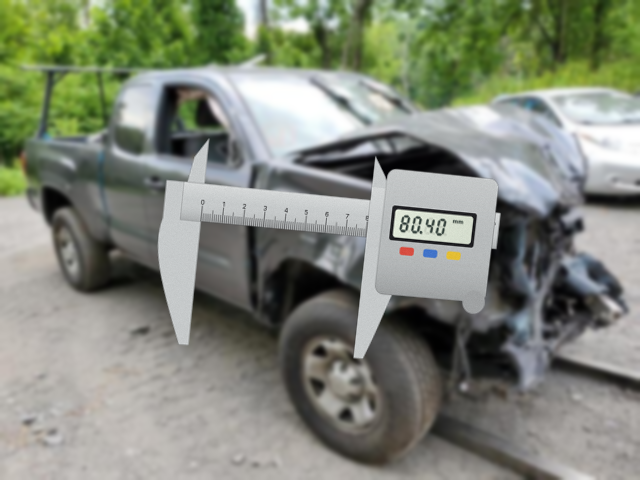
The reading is 80.40 mm
